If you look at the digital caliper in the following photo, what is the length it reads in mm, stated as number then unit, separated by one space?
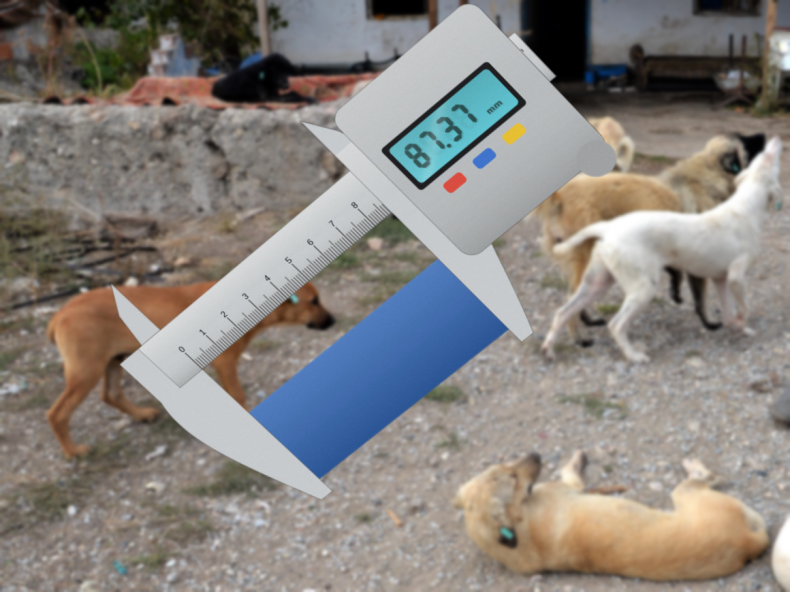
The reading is 87.37 mm
